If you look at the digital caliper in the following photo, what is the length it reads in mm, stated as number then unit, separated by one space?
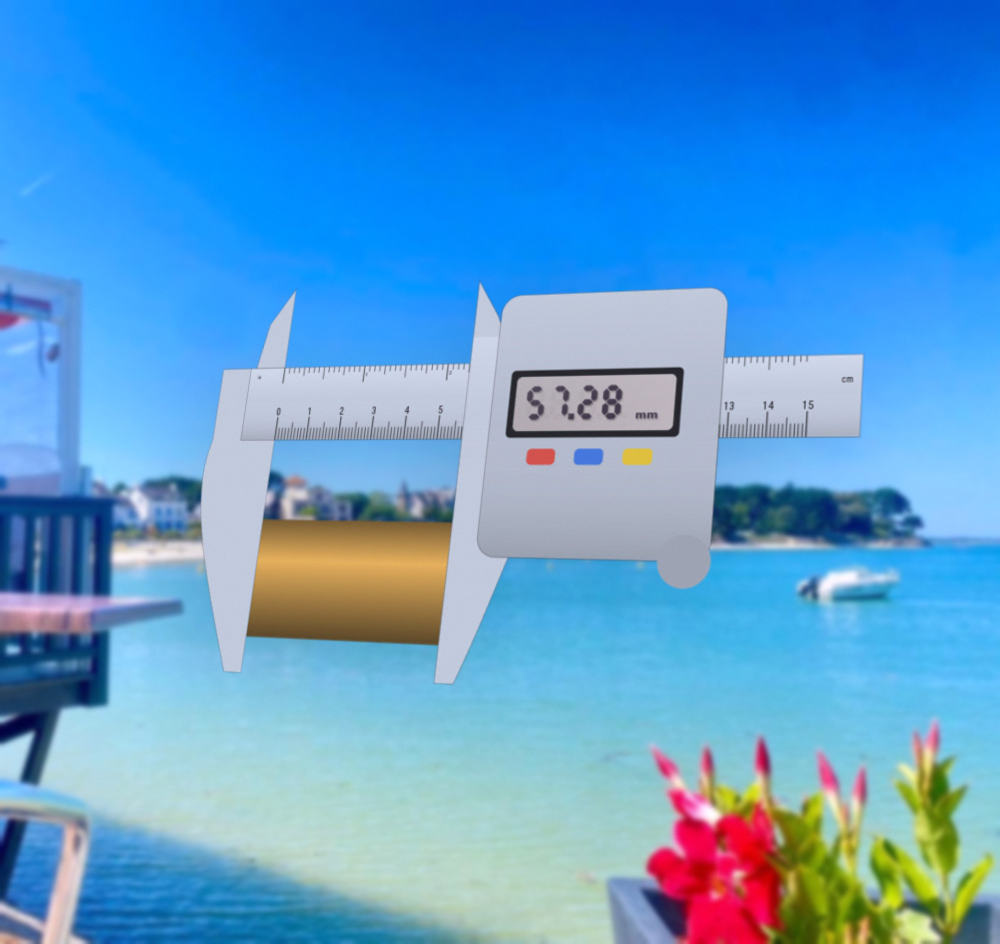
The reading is 57.28 mm
